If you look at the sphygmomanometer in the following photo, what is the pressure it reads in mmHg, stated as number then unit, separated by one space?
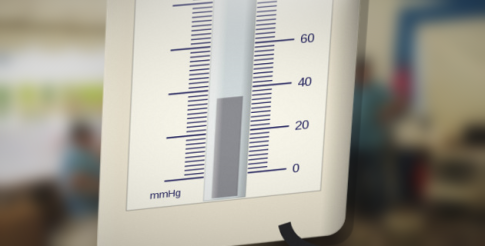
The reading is 36 mmHg
